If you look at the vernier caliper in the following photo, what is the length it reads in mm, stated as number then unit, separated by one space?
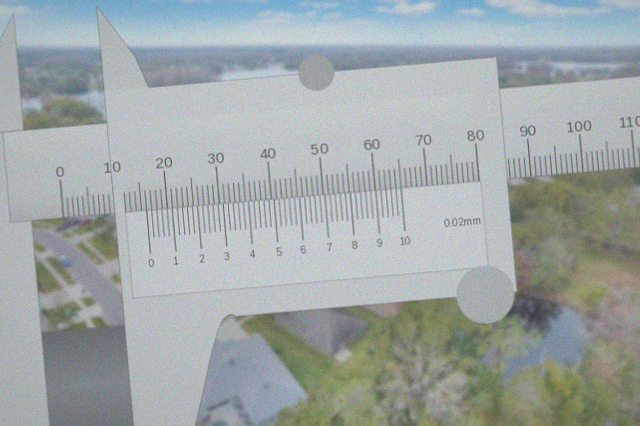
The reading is 16.0 mm
